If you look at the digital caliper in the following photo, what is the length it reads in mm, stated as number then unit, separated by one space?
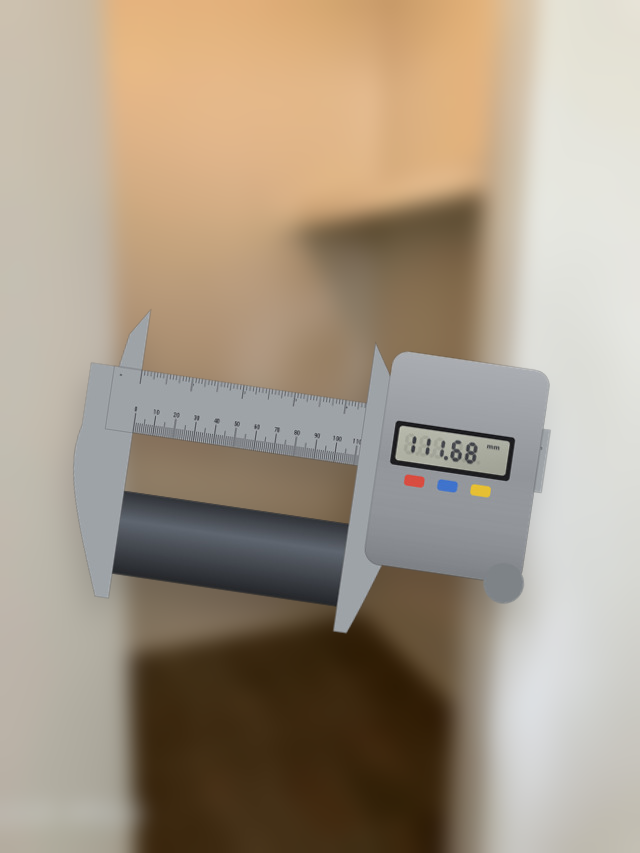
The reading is 111.68 mm
